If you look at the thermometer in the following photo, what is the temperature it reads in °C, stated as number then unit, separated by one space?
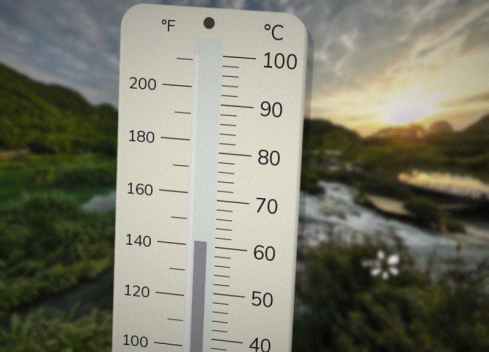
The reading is 61 °C
